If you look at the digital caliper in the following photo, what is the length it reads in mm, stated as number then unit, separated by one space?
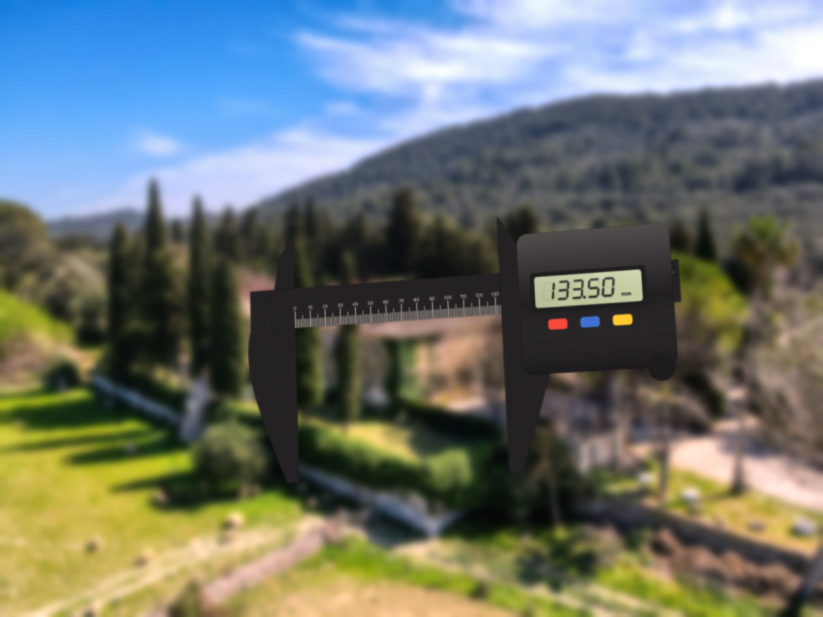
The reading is 133.50 mm
